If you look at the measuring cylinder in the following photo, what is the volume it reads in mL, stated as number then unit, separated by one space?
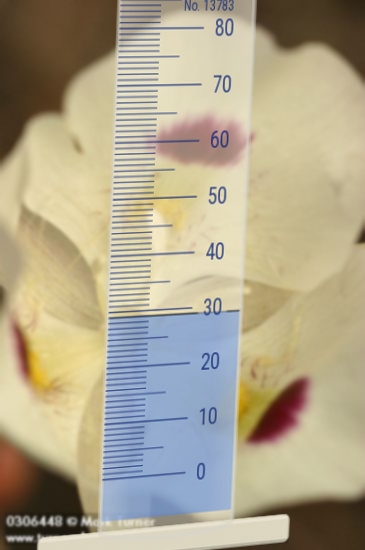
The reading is 29 mL
